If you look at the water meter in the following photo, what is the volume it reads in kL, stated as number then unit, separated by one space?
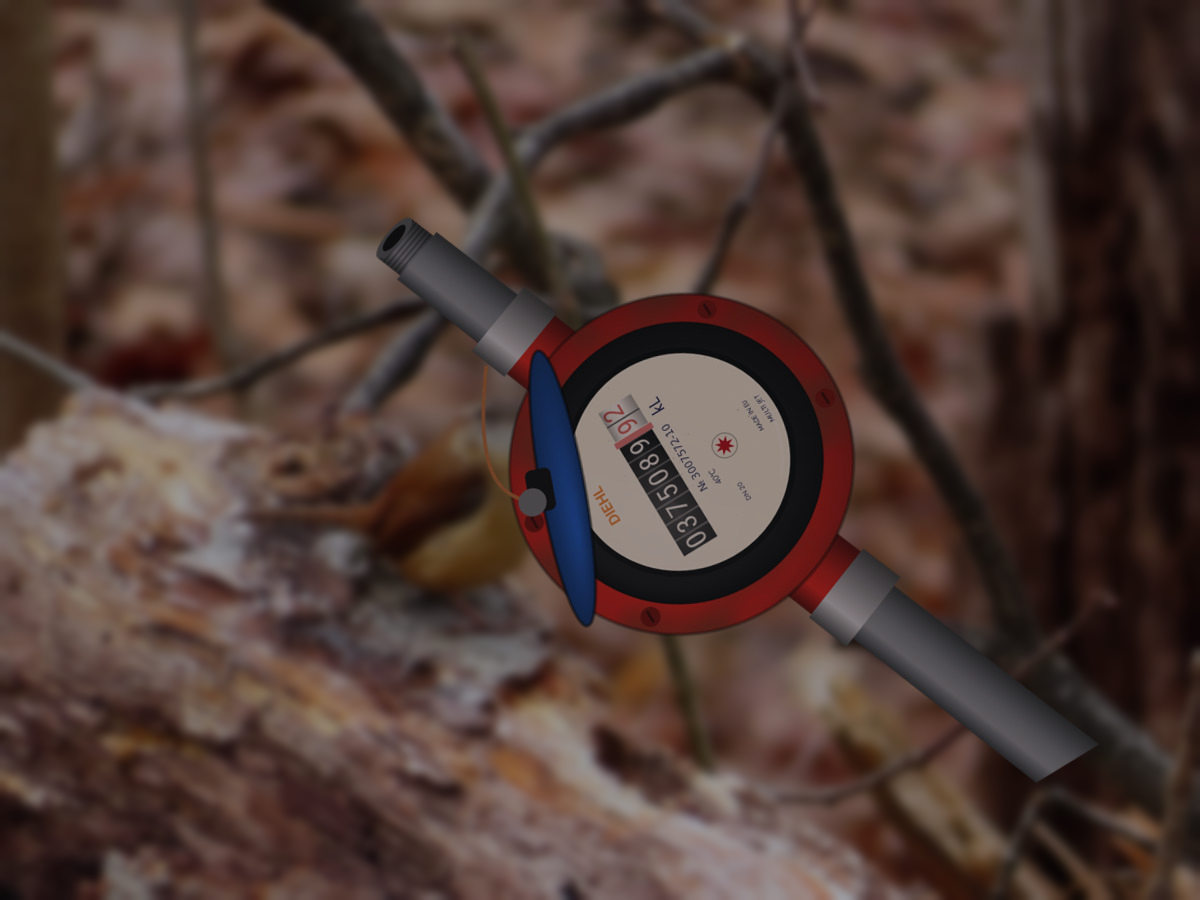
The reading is 375089.92 kL
